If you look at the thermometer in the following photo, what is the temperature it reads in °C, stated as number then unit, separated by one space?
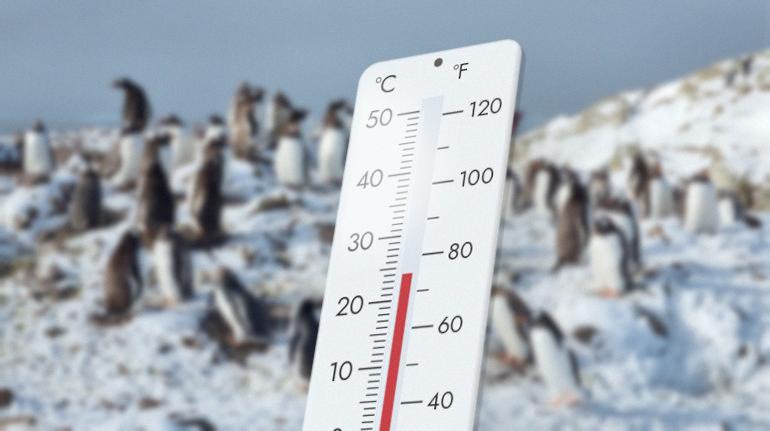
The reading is 24 °C
